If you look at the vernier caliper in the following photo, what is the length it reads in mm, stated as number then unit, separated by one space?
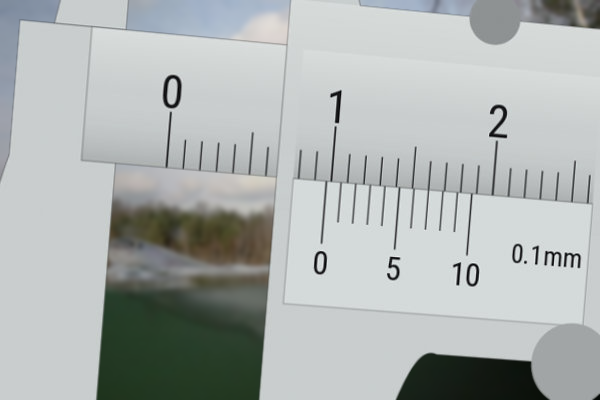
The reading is 9.7 mm
